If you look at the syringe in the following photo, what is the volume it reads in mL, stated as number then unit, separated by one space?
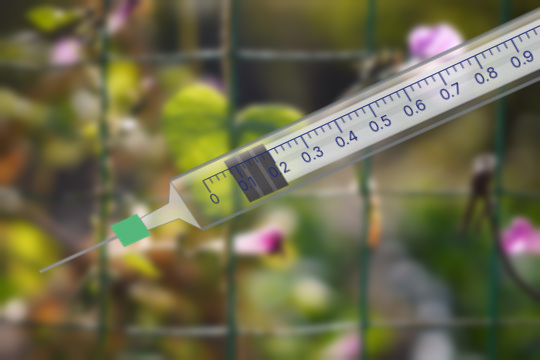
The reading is 0.08 mL
